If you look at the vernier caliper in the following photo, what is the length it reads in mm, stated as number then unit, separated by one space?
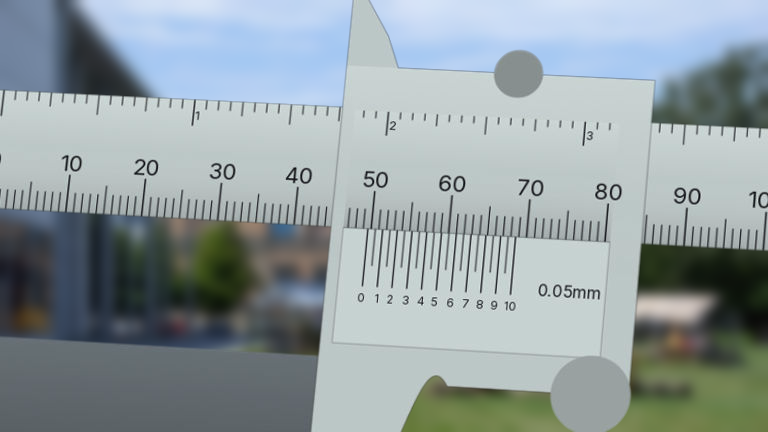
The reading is 49.6 mm
